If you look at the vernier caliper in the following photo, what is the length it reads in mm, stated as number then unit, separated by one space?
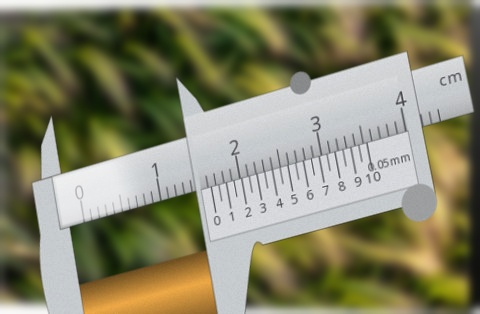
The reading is 16.4 mm
